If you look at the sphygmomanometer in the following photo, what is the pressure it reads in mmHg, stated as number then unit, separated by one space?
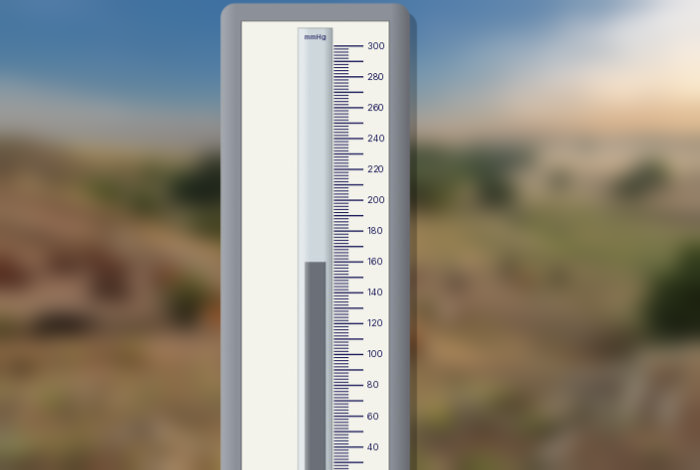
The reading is 160 mmHg
